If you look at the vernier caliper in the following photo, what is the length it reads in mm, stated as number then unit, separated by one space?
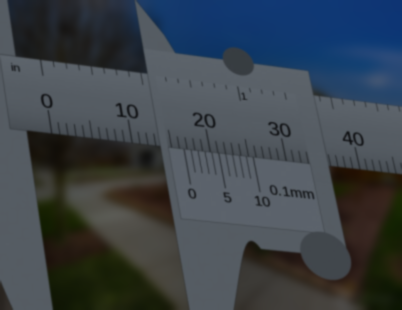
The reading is 16.6 mm
